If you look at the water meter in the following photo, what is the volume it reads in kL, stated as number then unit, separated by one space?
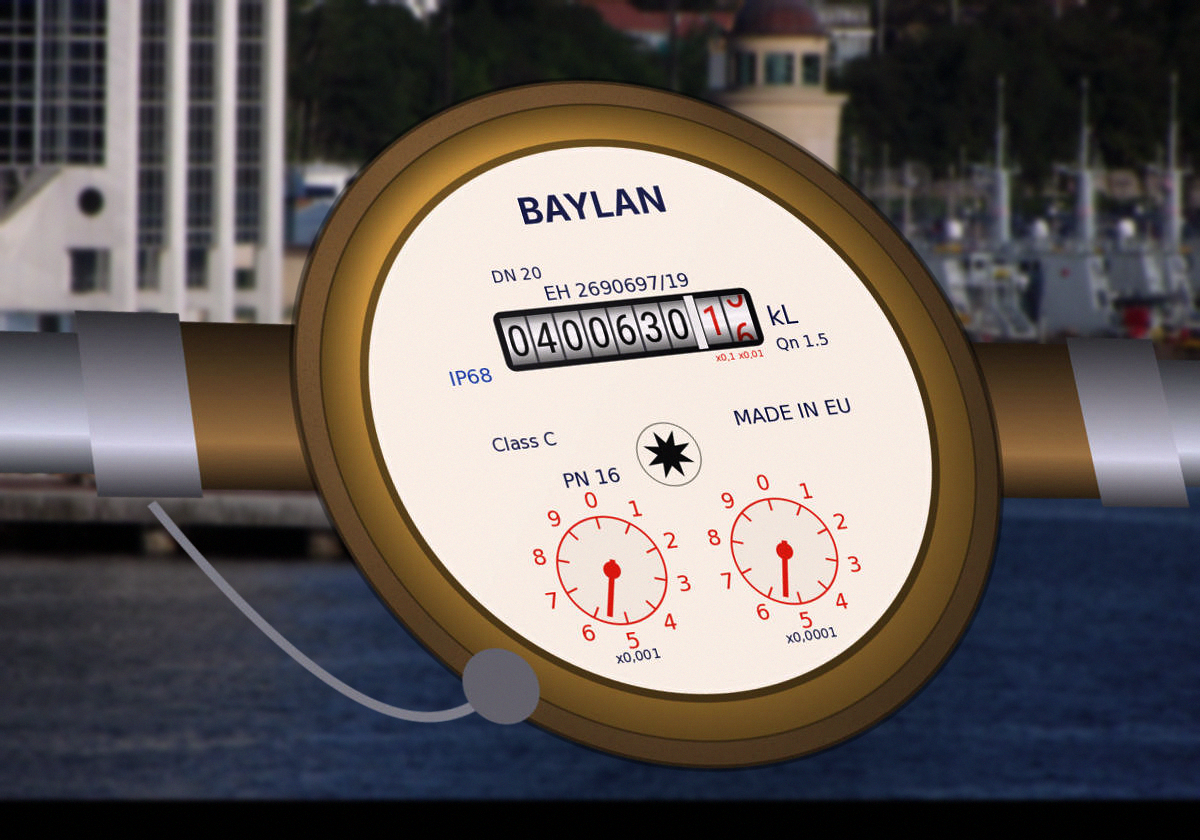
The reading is 400630.1555 kL
